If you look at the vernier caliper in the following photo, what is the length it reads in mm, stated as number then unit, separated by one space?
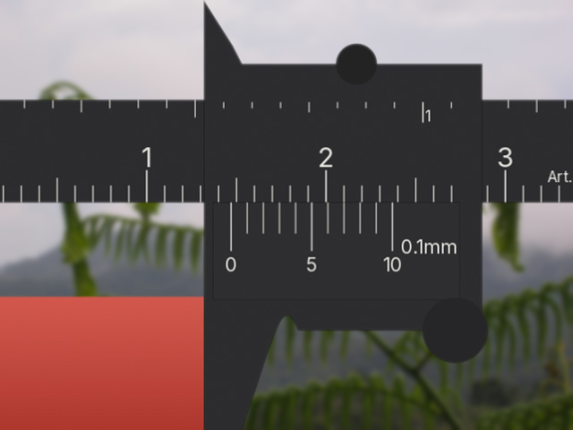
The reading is 14.7 mm
